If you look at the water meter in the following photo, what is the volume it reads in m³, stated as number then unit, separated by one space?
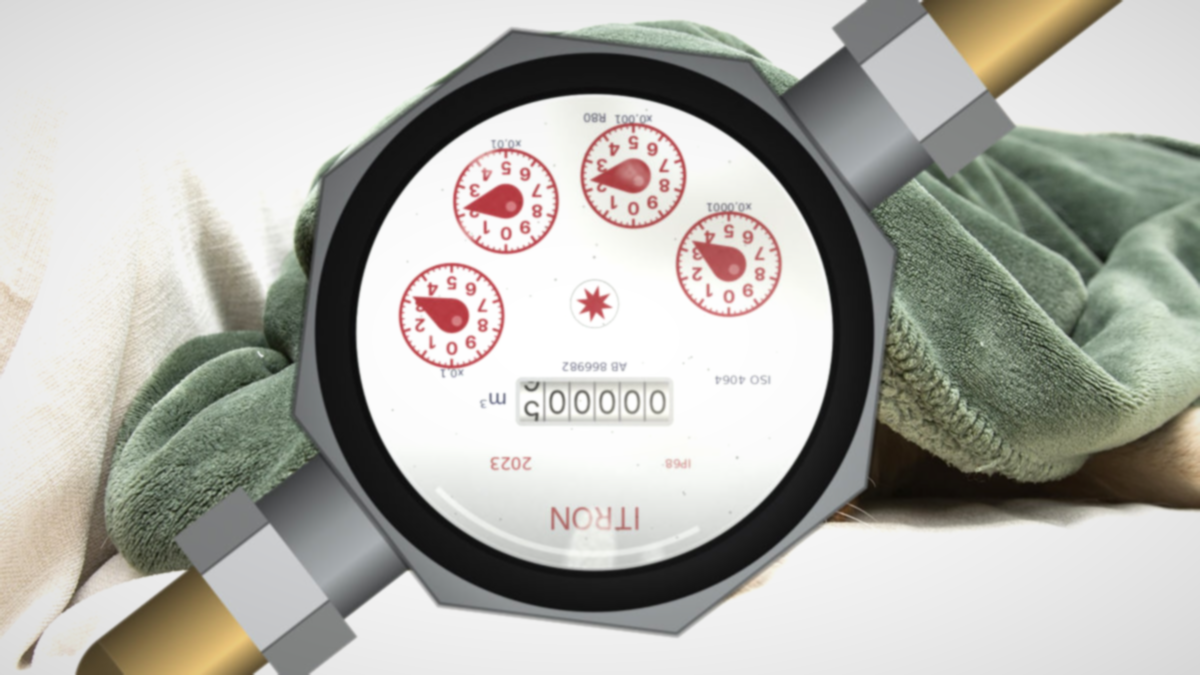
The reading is 5.3223 m³
